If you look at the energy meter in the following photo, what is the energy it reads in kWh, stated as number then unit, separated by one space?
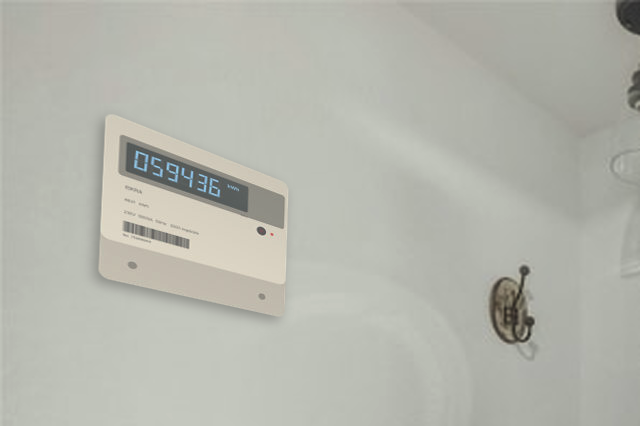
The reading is 59436 kWh
